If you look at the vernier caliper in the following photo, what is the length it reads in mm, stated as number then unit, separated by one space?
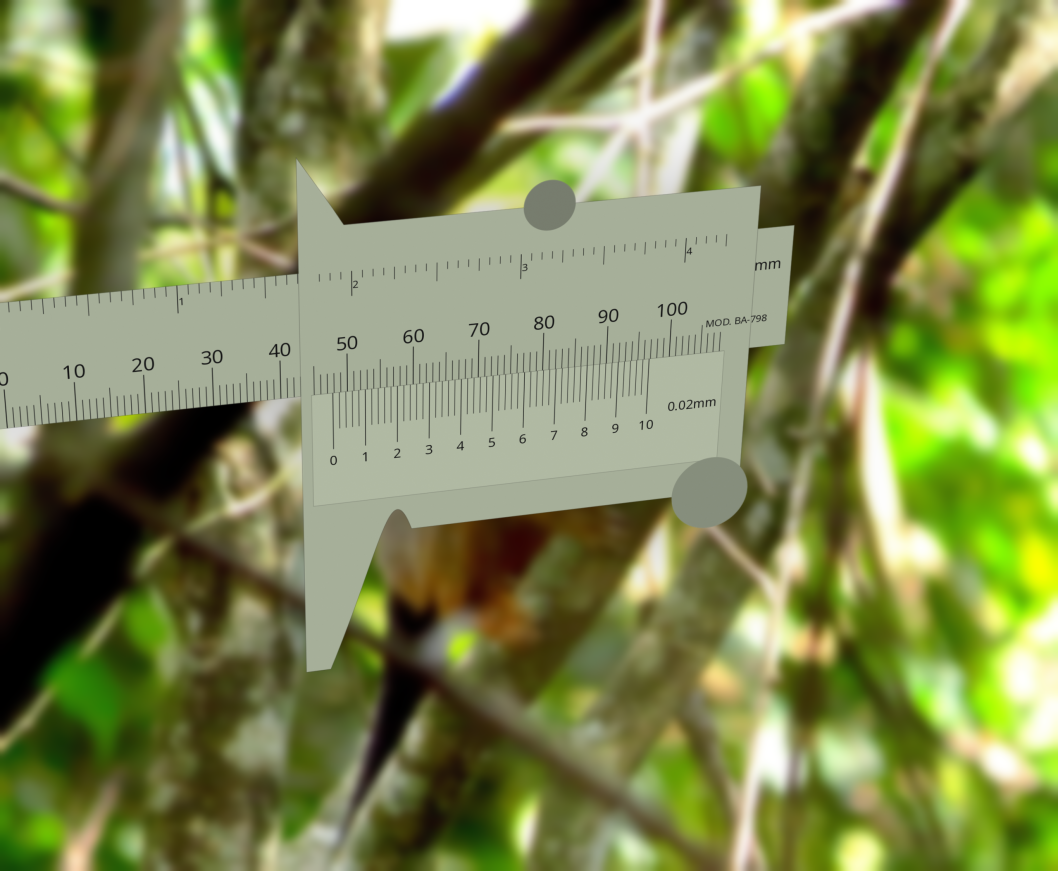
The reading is 47.8 mm
